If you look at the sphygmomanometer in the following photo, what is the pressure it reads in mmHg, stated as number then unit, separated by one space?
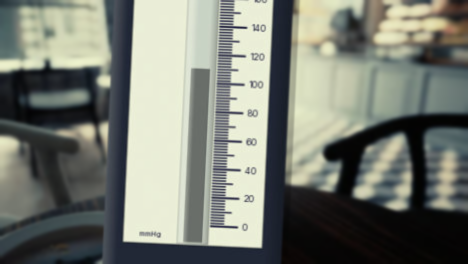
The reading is 110 mmHg
